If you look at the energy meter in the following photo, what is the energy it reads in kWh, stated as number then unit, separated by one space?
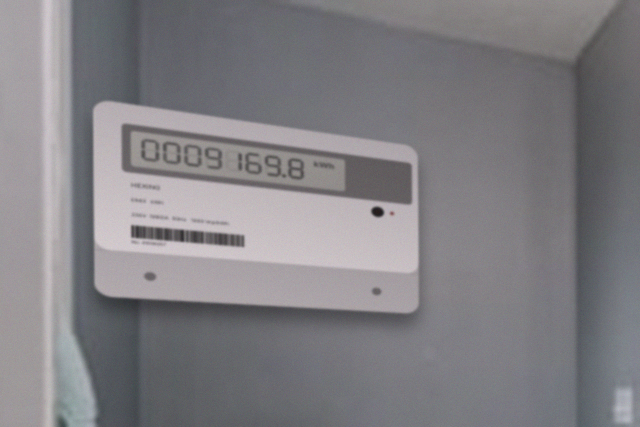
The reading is 9169.8 kWh
